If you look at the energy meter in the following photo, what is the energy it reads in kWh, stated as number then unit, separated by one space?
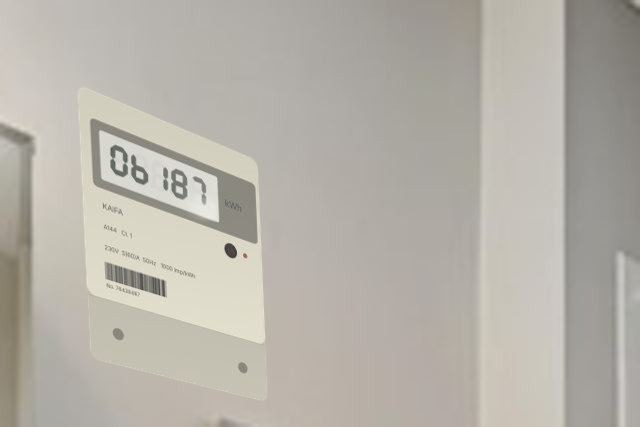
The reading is 6187 kWh
